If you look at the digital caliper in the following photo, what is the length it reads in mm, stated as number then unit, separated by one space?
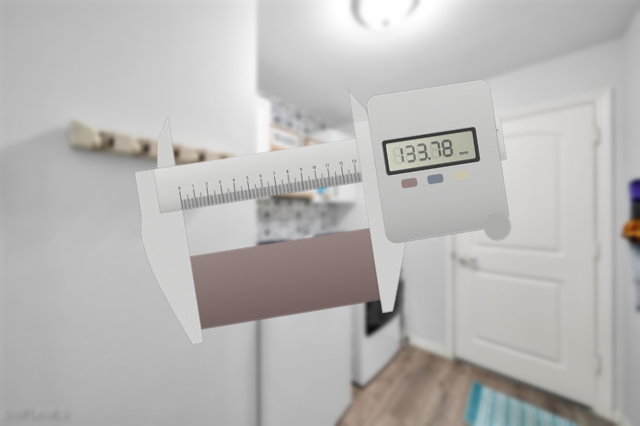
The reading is 133.78 mm
